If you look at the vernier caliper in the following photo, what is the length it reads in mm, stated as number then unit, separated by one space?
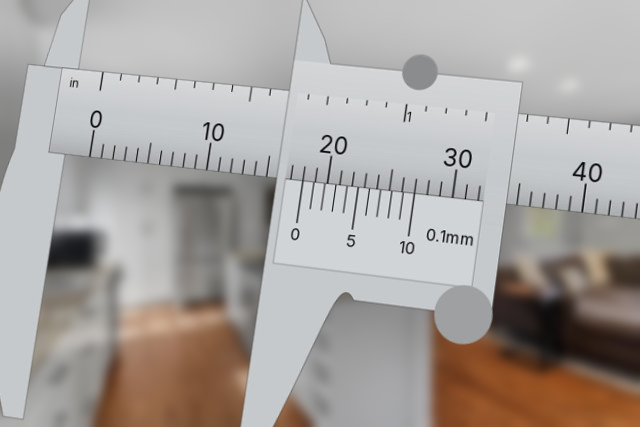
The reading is 18.0 mm
